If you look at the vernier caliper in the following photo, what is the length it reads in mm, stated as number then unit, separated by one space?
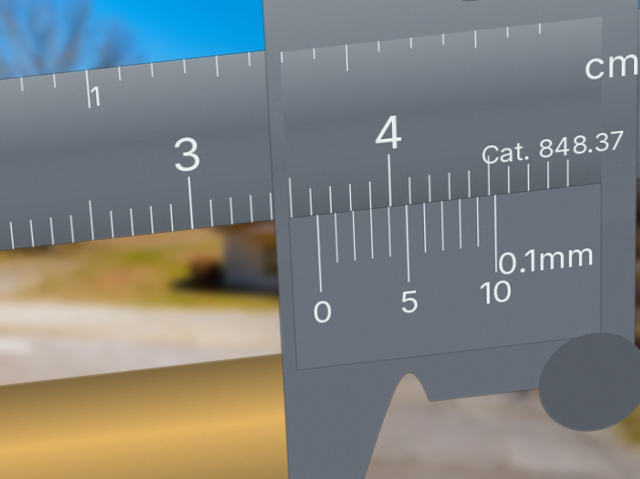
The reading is 36.3 mm
